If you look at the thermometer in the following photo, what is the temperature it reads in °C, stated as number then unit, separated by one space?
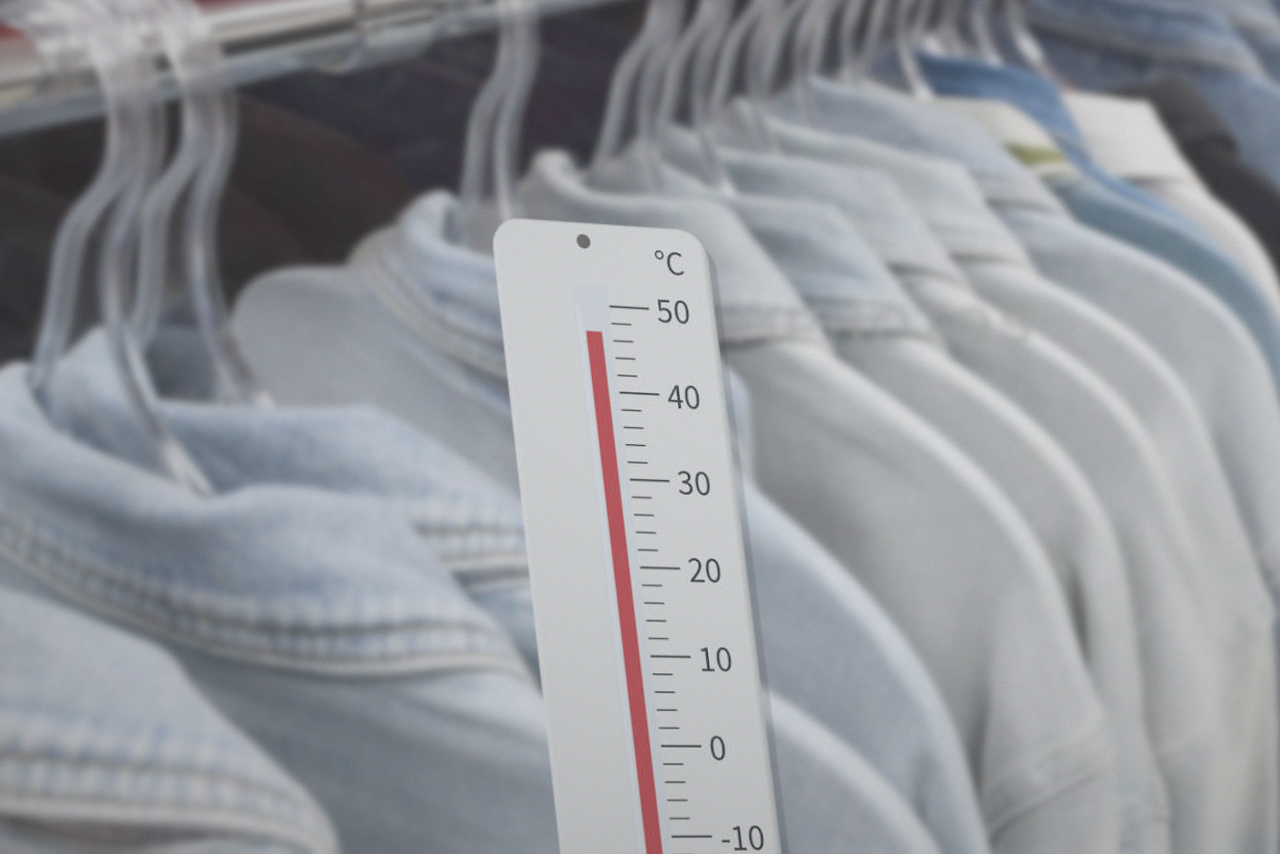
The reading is 47 °C
